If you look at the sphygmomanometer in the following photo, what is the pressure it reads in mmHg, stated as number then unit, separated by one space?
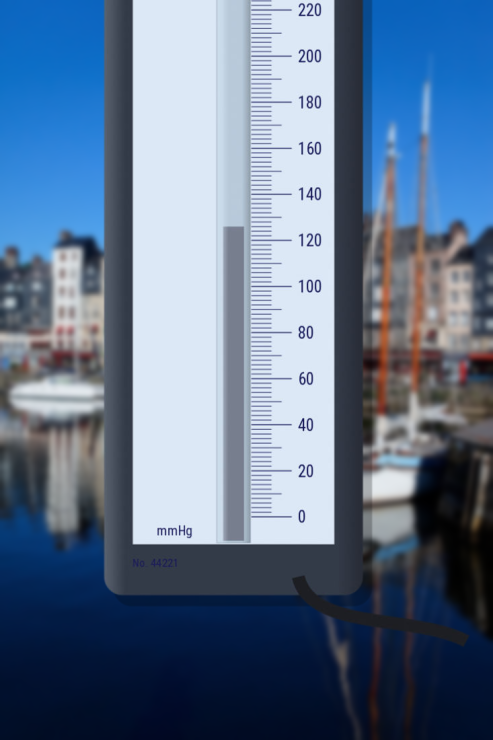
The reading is 126 mmHg
